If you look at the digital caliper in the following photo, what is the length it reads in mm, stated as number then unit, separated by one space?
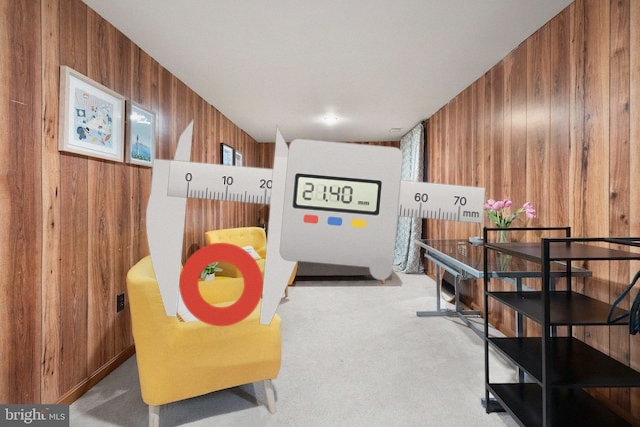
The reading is 21.40 mm
